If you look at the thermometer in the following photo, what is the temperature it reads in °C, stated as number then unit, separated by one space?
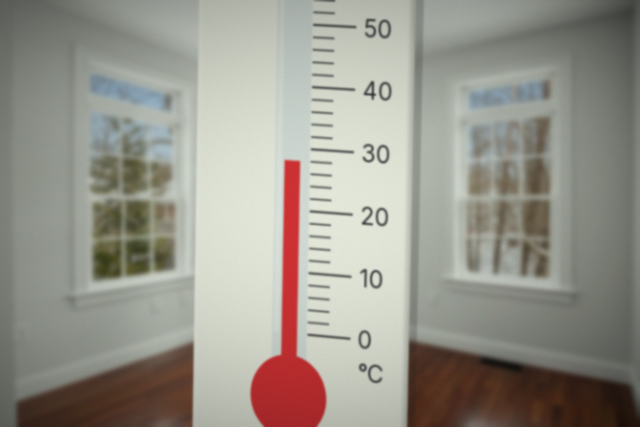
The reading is 28 °C
